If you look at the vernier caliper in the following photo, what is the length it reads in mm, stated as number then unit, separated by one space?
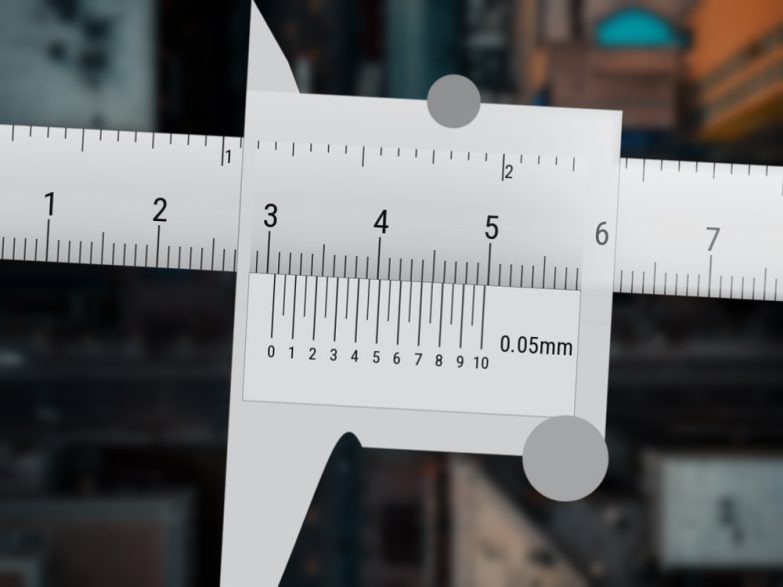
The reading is 30.7 mm
